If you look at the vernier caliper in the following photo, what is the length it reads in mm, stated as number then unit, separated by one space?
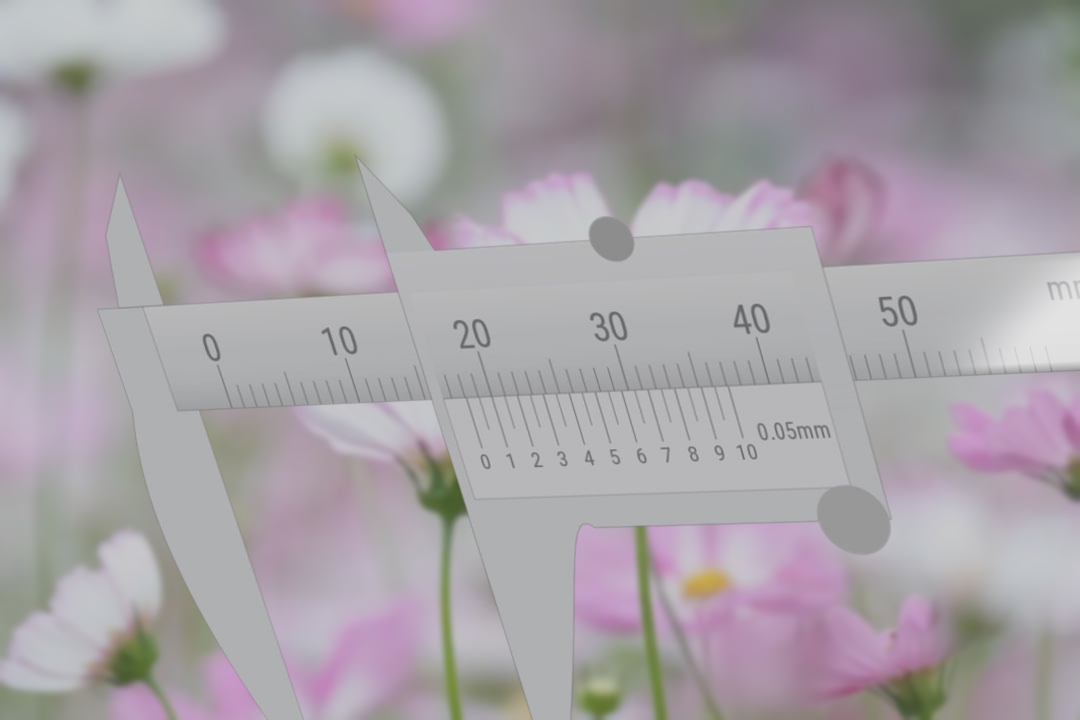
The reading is 18.1 mm
